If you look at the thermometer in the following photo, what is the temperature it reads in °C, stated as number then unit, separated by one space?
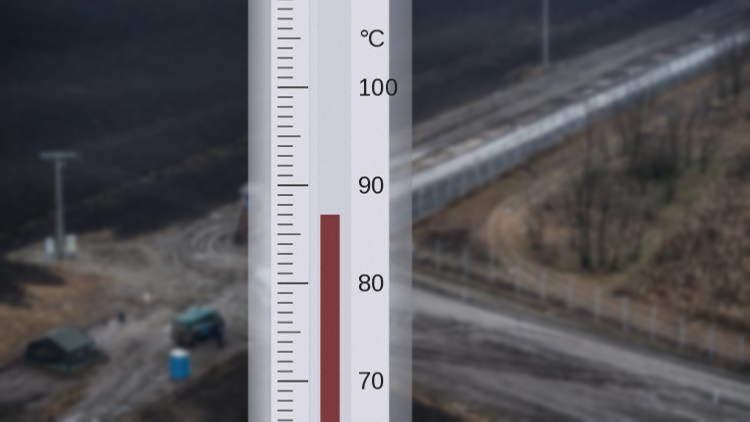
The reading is 87 °C
